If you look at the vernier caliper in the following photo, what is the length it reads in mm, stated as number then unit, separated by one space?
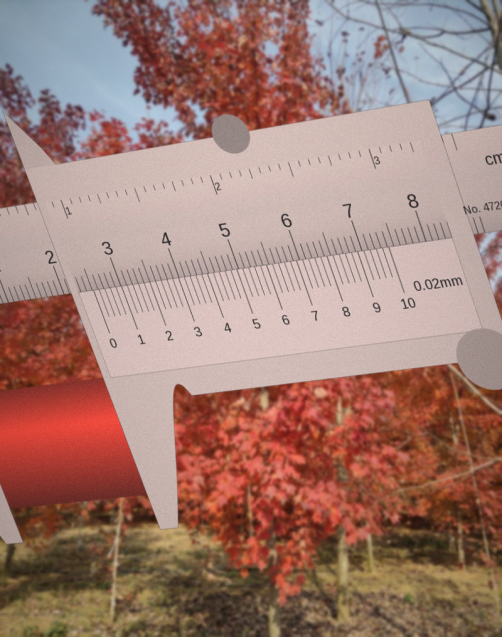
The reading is 25.2 mm
